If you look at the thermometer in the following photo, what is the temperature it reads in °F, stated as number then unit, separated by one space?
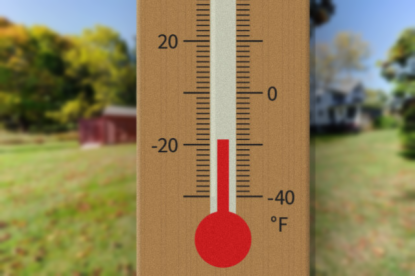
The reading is -18 °F
